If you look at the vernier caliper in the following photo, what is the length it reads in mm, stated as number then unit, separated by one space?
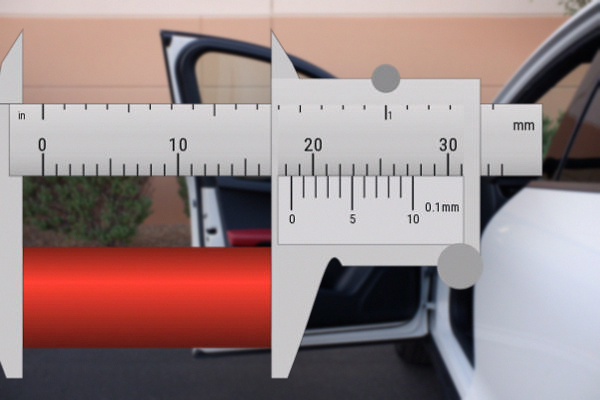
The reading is 18.4 mm
